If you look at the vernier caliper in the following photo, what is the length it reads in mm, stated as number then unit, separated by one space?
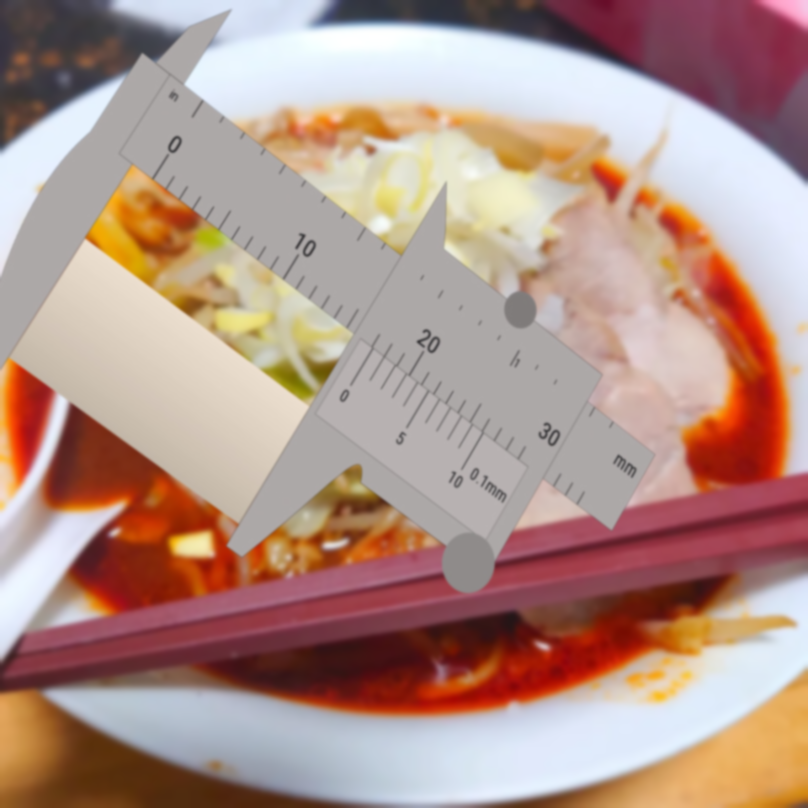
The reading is 17.1 mm
